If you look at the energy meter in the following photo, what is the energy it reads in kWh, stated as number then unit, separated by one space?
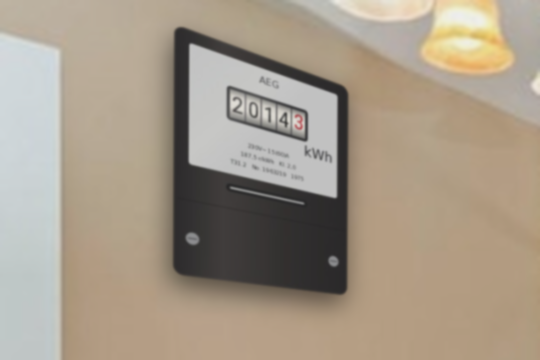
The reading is 2014.3 kWh
